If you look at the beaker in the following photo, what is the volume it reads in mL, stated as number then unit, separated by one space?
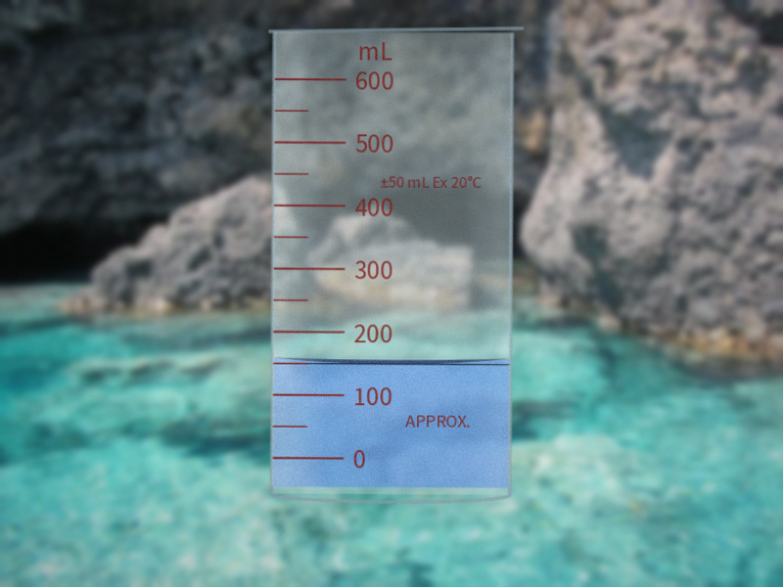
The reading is 150 mL
